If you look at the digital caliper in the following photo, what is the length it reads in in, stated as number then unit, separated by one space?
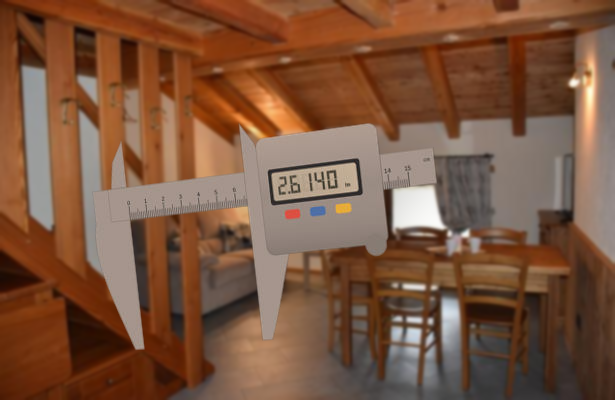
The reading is 2.6140 in
